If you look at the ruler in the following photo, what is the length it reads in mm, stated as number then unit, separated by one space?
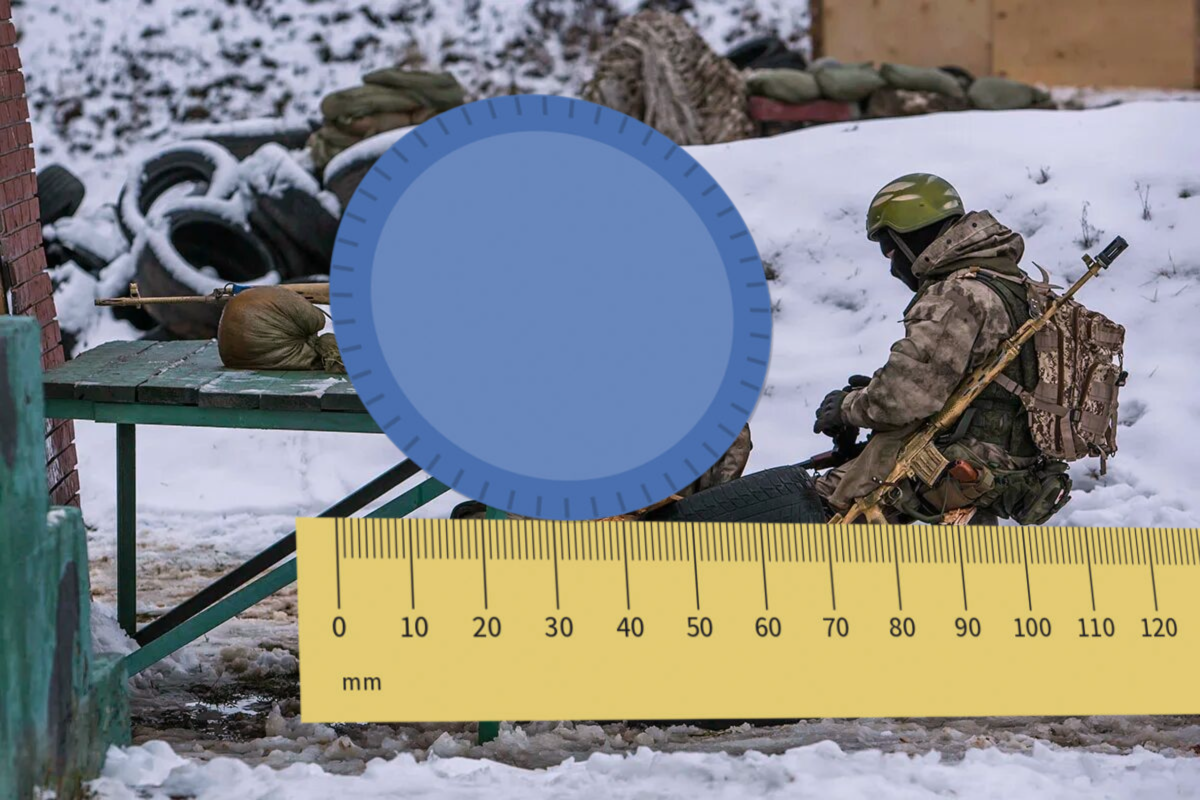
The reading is 64 mm
